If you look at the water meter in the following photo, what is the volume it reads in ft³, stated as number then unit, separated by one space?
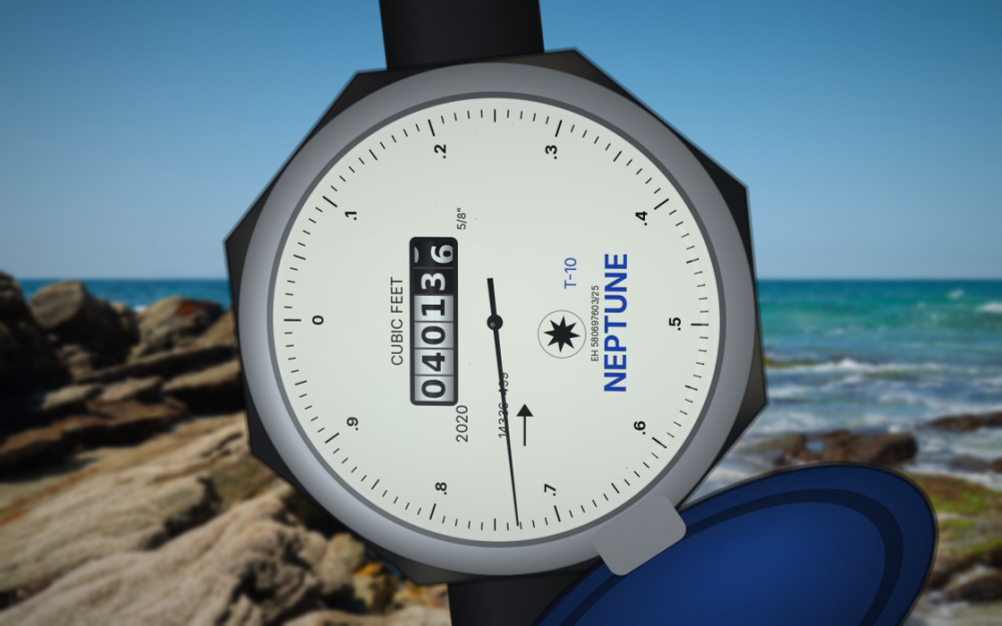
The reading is 40135.73 ft³
